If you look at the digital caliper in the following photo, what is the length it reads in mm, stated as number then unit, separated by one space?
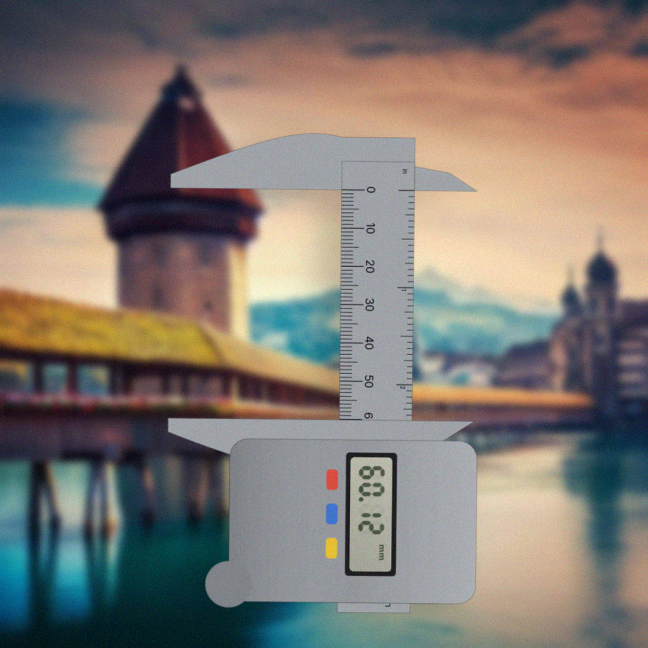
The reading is 60.12 mm
